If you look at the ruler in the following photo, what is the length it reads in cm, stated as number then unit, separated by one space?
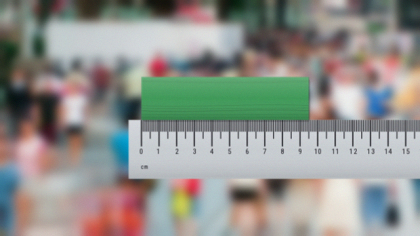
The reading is 9.5 cm
